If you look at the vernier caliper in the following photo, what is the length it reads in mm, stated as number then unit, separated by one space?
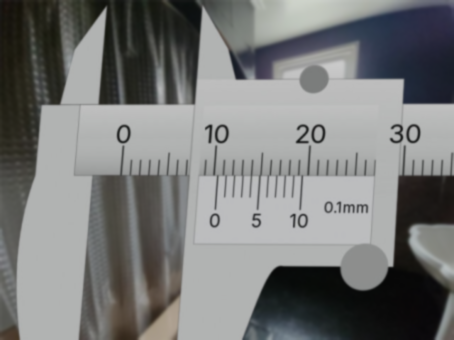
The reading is 10.4 mm
